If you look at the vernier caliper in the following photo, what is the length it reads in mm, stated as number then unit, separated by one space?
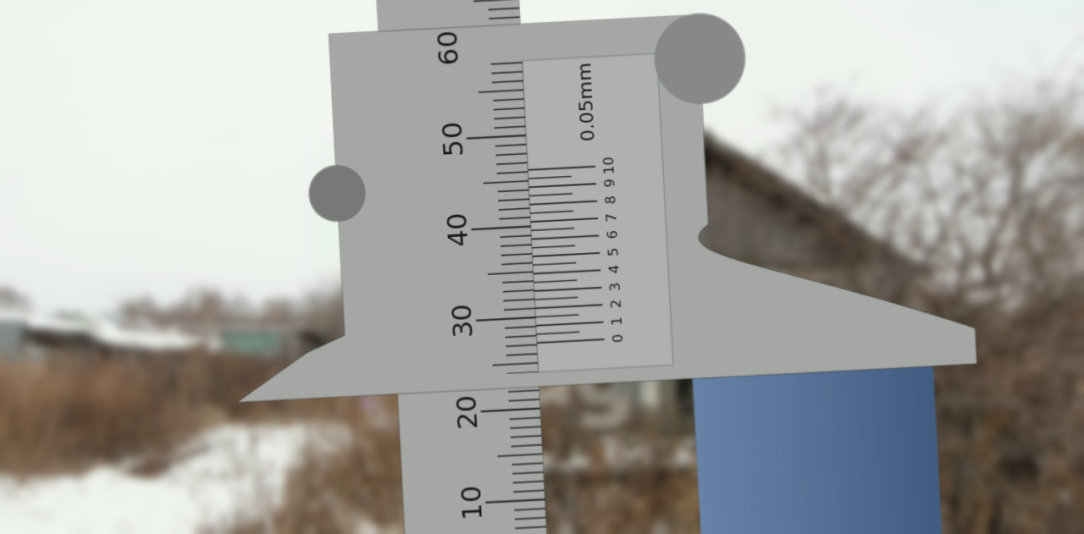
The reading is 27.2 mm
